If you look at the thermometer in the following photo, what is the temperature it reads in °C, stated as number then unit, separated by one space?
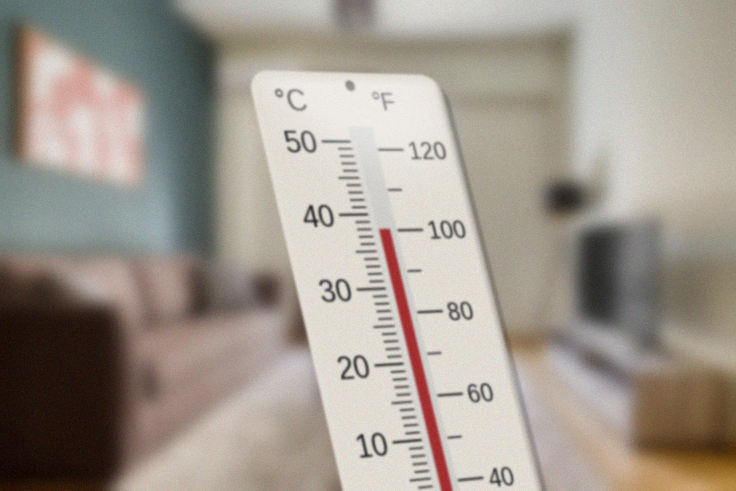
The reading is 38 °C
